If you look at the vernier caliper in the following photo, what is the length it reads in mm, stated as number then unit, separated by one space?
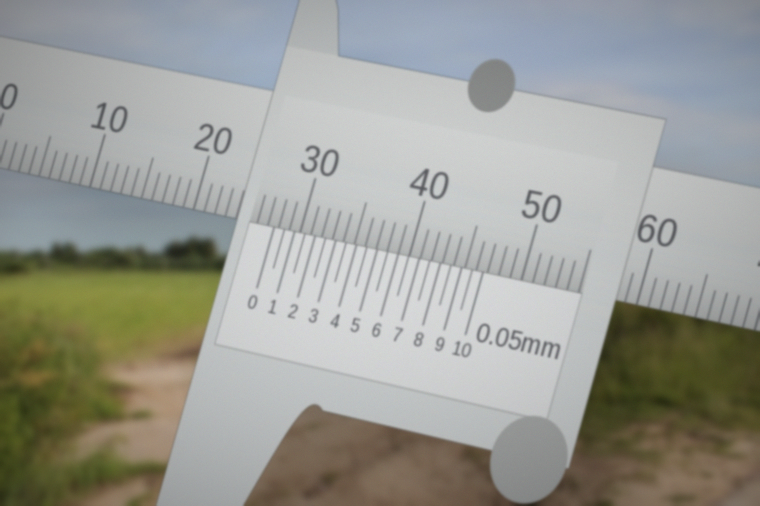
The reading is 27.6 mm
